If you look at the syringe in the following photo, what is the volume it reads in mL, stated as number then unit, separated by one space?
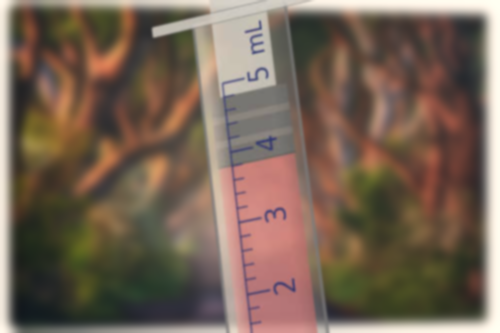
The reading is 3.8 mL
